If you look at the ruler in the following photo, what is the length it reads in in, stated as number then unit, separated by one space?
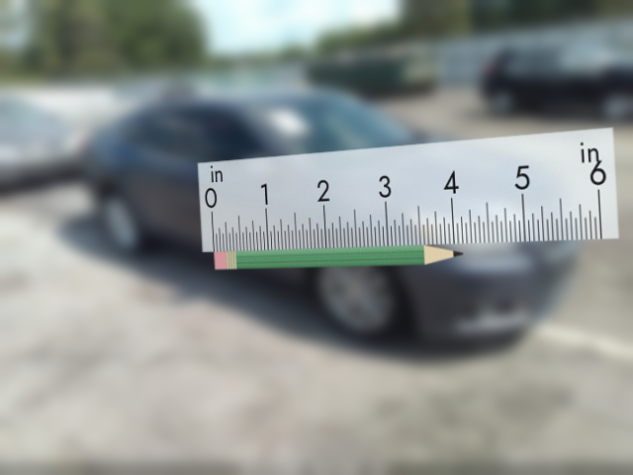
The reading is 4.125 in
